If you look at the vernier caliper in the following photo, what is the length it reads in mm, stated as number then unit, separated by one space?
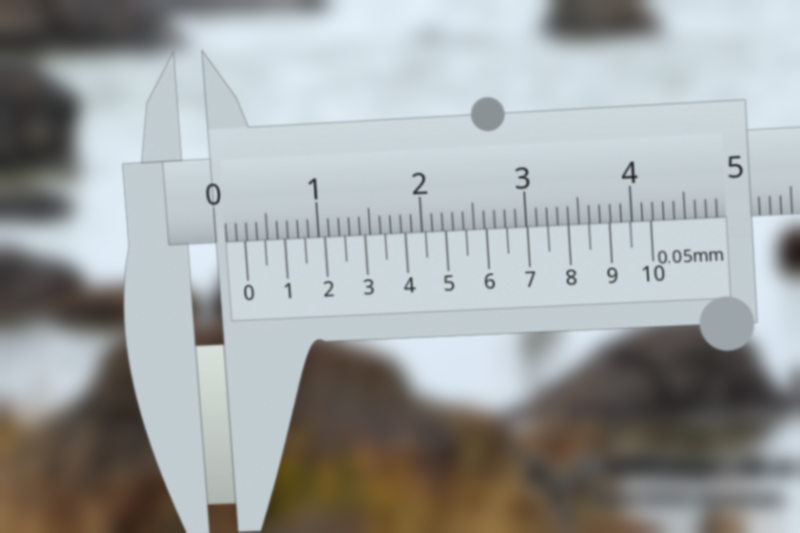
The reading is 2.8 mm
